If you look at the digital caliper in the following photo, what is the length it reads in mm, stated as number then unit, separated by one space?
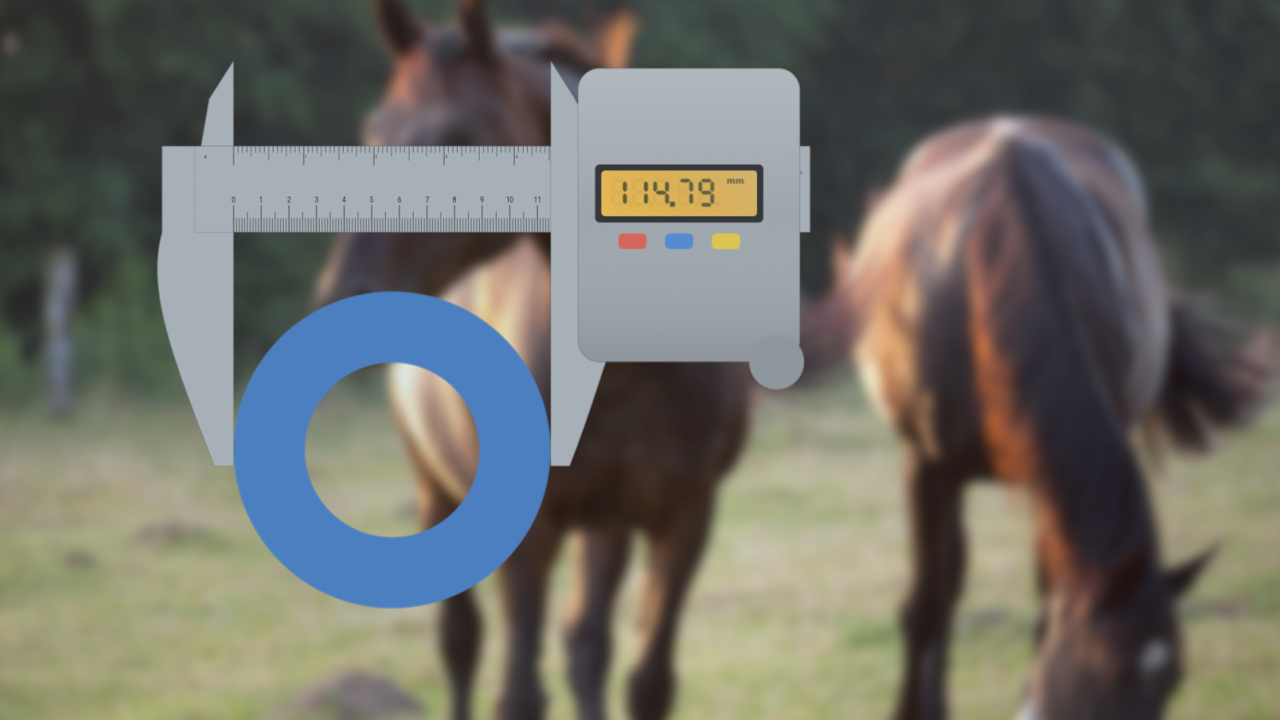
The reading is 114.79 mm
